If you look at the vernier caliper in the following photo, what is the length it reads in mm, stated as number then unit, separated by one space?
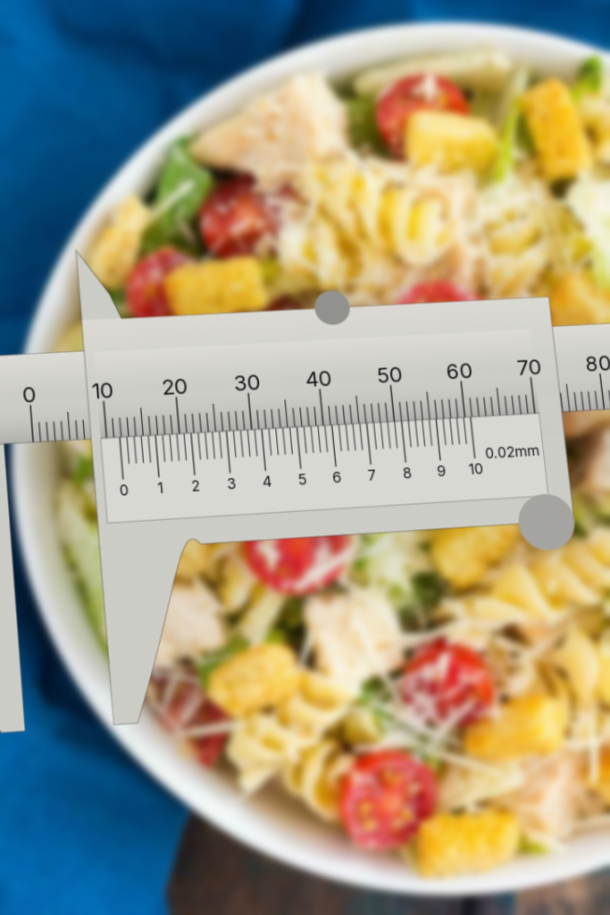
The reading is 11.8 mm
